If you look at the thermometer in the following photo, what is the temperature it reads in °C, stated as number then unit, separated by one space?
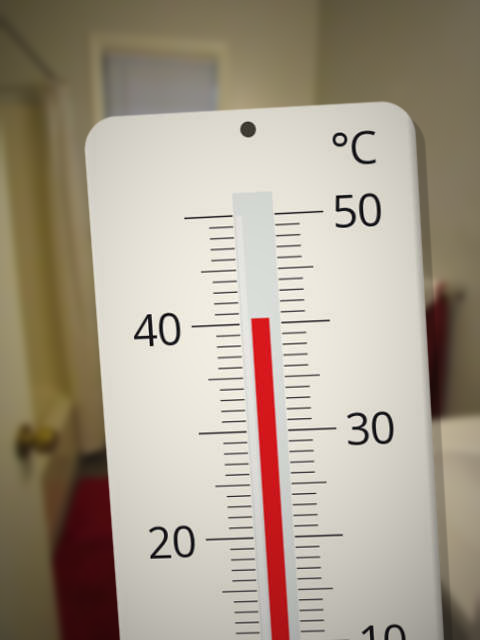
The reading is 40.5 °C
